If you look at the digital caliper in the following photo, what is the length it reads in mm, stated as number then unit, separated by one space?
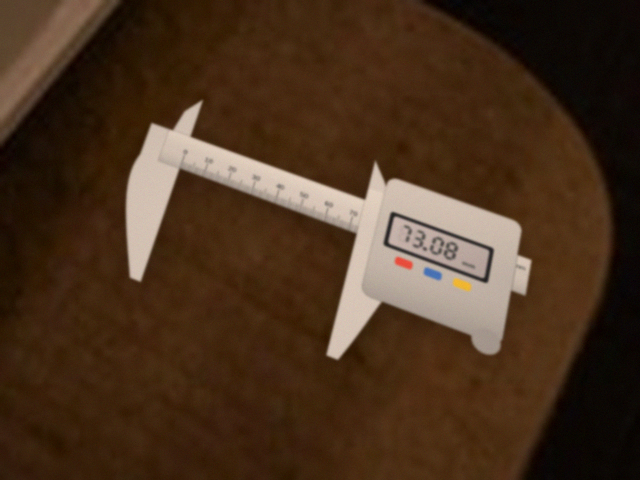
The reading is 73.08 mm
